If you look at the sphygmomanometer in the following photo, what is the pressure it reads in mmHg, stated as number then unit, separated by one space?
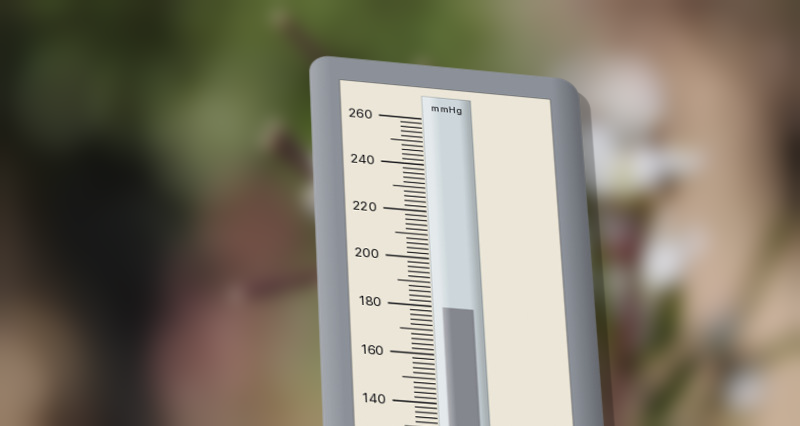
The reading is 180 mmHg
